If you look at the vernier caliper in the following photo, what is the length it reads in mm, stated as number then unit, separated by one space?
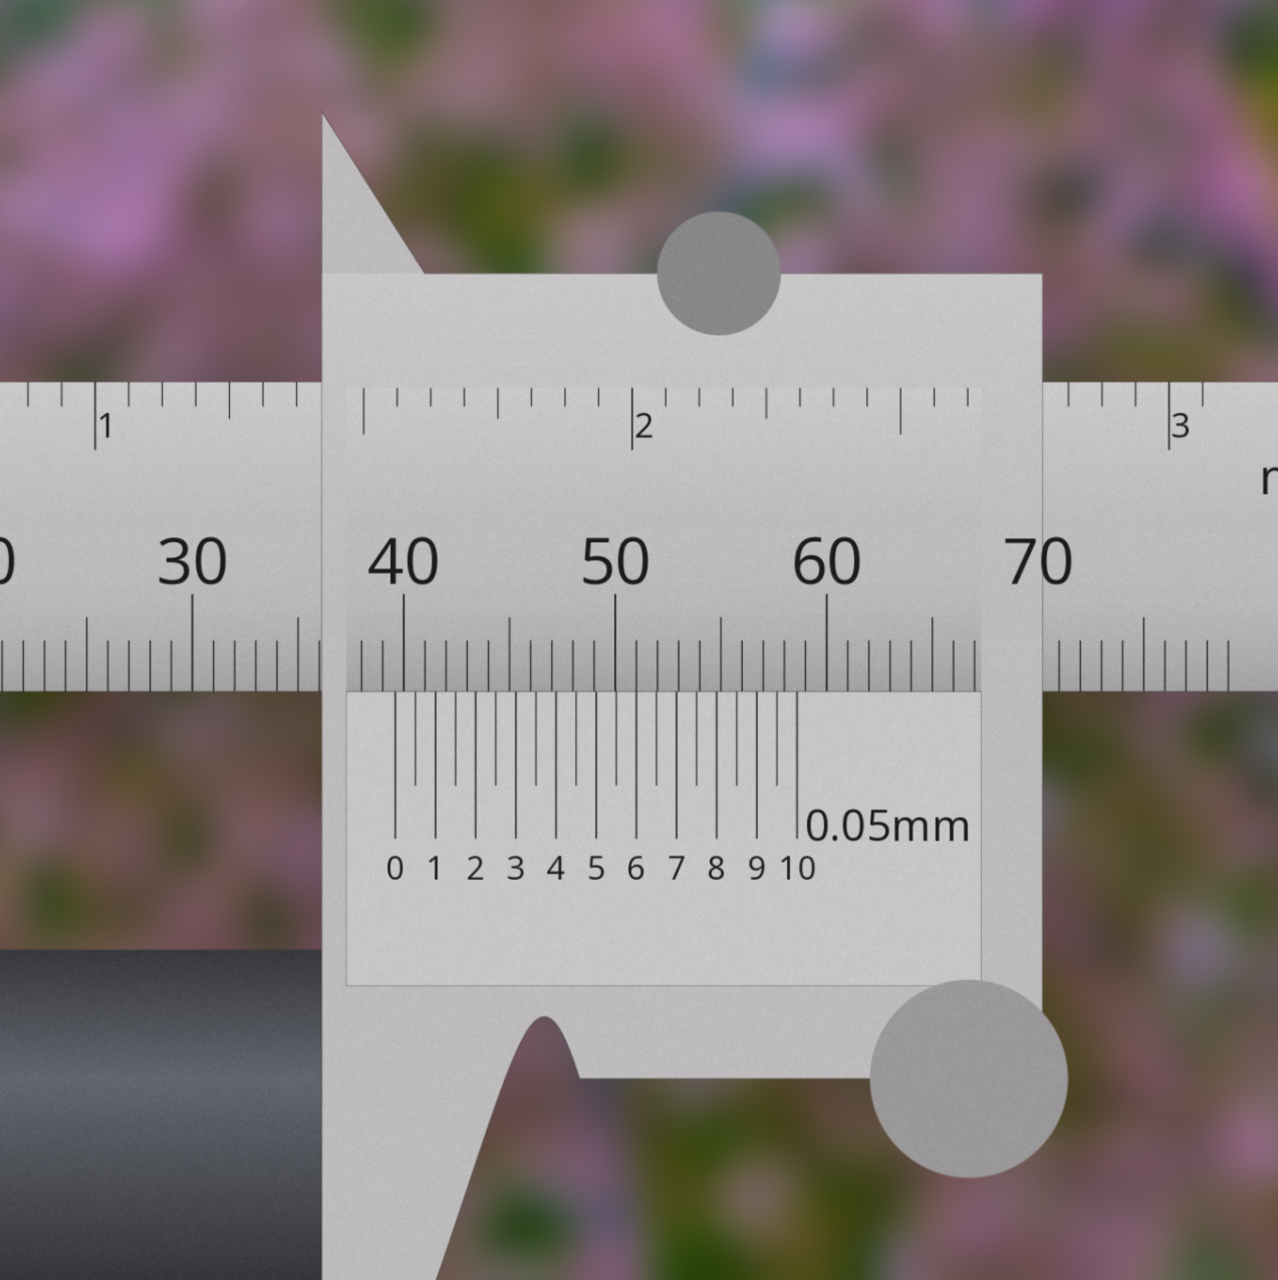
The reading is 39.6 mm
